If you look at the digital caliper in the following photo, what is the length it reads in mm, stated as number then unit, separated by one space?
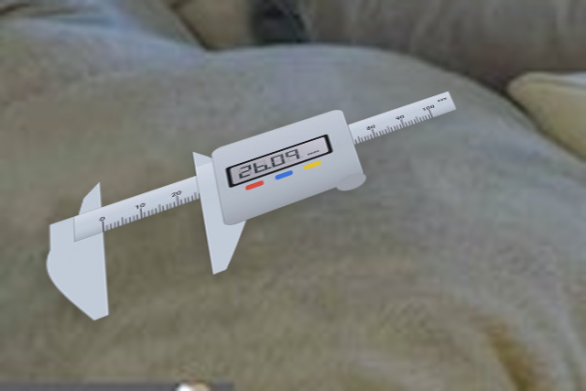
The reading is 26.09 mm
